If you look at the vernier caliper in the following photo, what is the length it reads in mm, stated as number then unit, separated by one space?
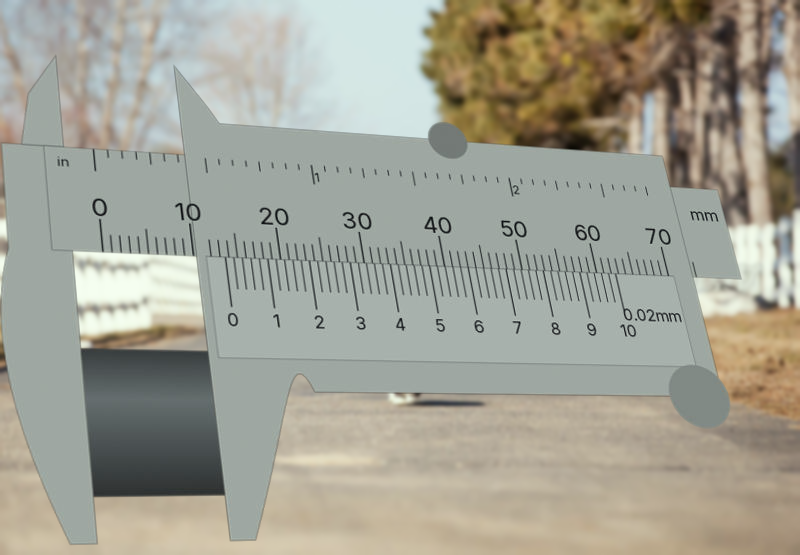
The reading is 13.6 mm
